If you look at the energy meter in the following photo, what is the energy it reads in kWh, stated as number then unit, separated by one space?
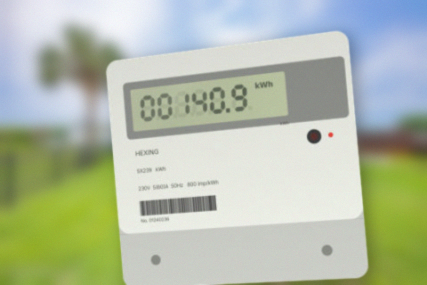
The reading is 140.9 kWh
